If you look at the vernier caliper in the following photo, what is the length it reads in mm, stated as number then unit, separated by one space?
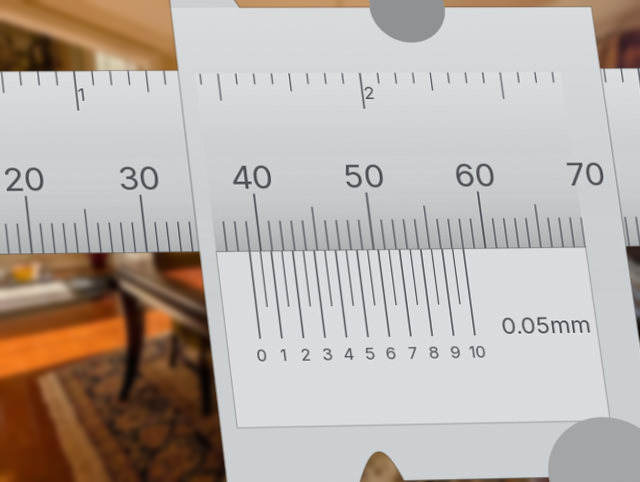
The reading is 39.0 mm
